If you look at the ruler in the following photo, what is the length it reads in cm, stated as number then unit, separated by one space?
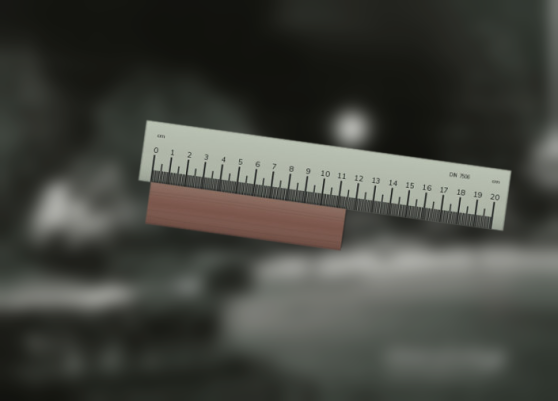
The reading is 11.5 cm
